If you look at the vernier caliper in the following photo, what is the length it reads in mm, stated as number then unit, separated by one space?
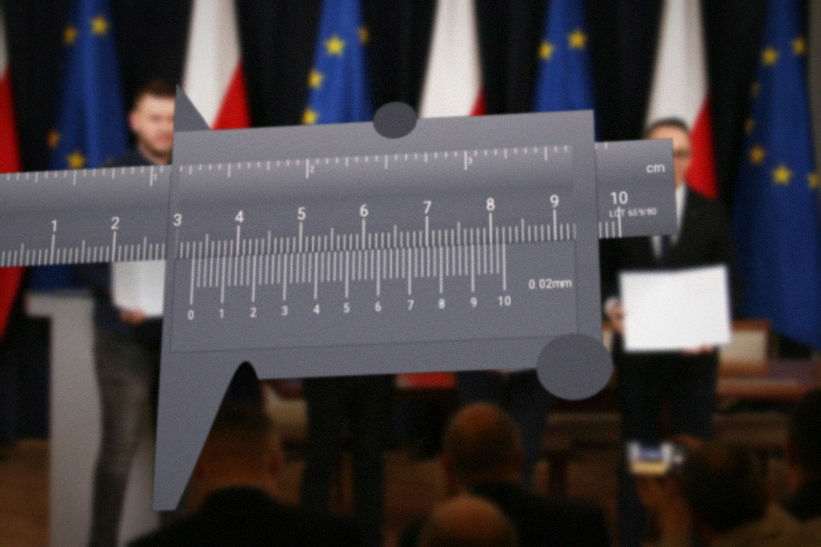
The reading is 33.0 mm
